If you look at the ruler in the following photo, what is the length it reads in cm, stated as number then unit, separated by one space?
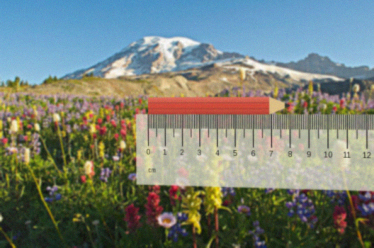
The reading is 8 cm
